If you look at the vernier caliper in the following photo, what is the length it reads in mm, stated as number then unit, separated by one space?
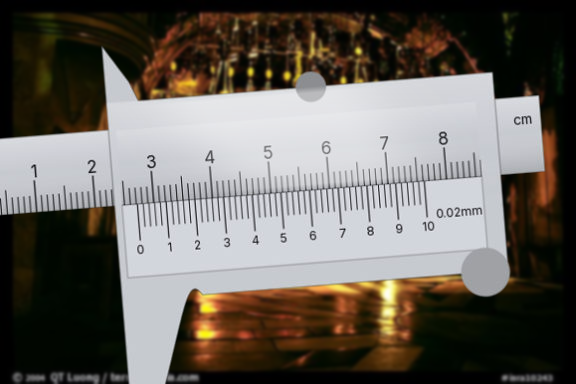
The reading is 27.2 mm
